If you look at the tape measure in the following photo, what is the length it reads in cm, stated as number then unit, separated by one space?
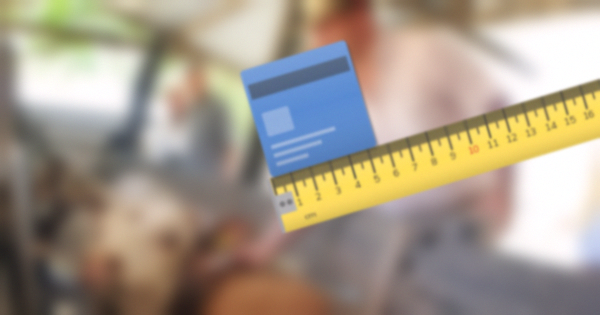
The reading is 5.5 cm
